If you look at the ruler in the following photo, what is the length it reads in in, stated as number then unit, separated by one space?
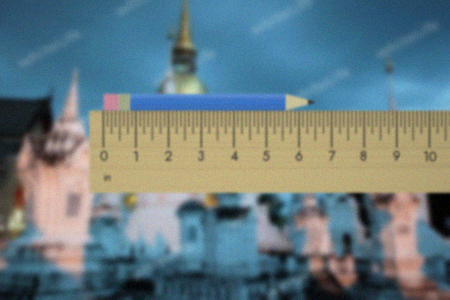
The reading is 6.5 in
